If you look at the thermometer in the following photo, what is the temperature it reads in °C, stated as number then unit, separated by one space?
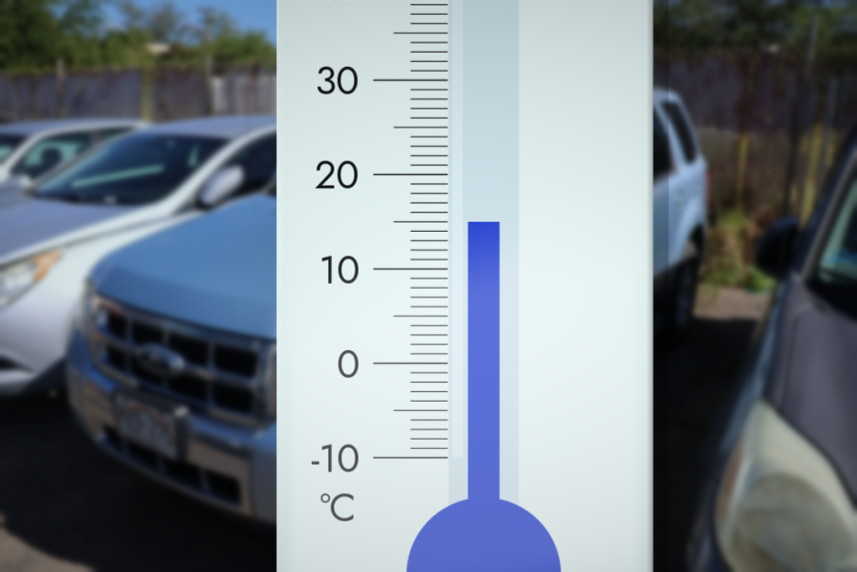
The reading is 15 °C
